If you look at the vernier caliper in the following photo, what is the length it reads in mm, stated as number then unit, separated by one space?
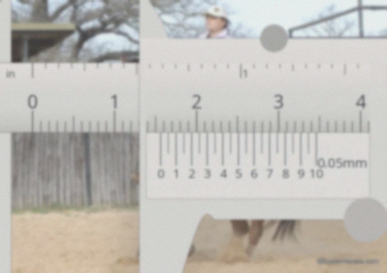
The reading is 15.6 mm
